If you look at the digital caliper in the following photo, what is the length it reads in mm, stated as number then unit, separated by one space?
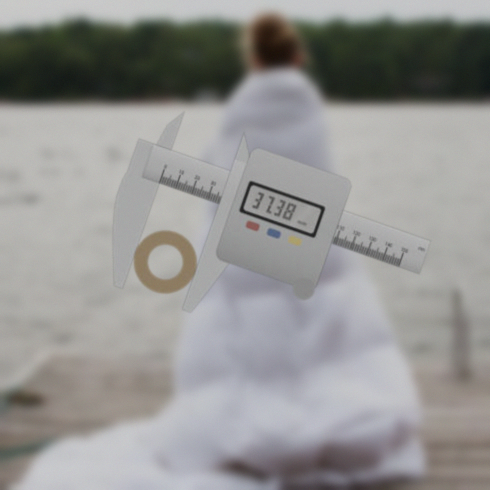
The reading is 37.38 mm
